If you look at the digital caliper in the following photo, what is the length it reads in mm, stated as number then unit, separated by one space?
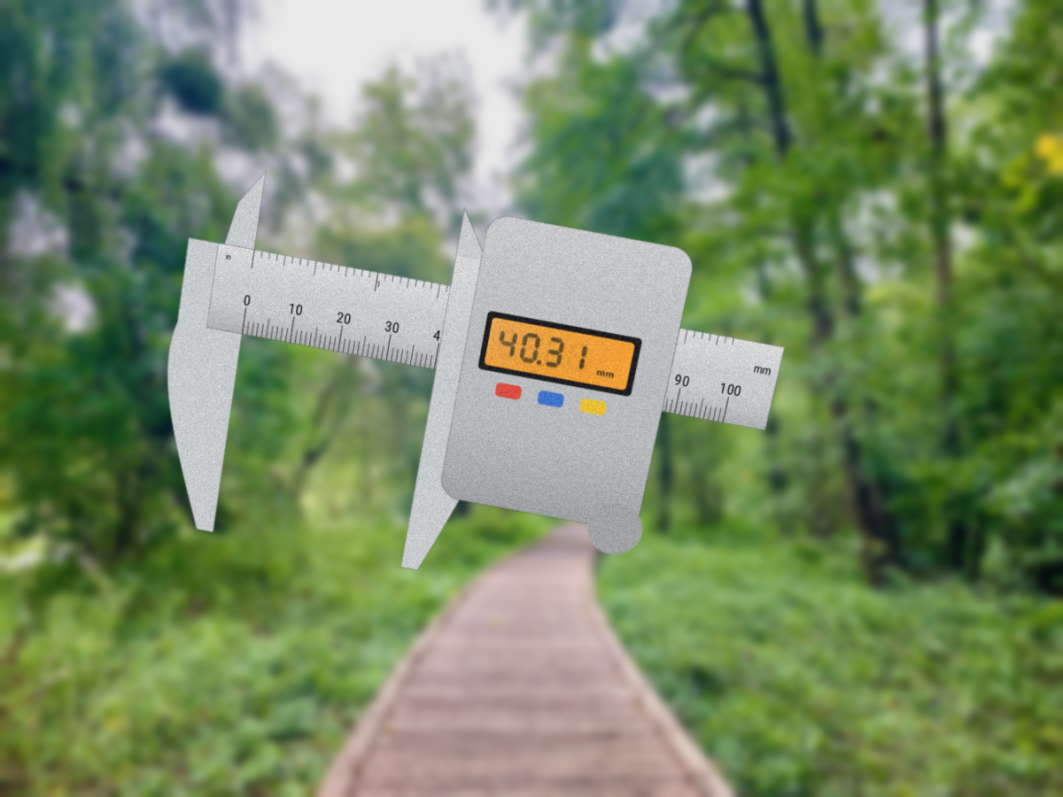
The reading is 40.31 mm
